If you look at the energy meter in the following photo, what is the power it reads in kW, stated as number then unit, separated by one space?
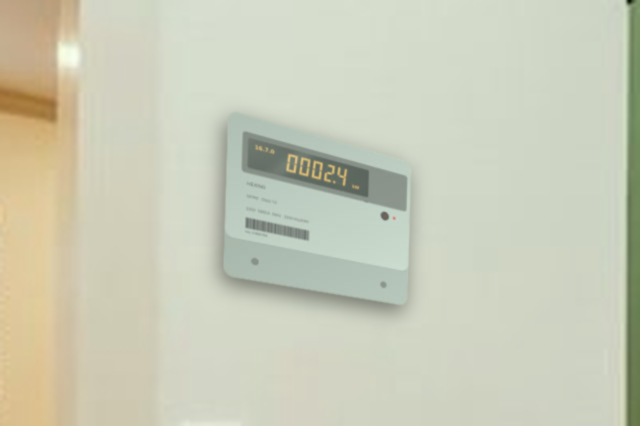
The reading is 2.4 kW
